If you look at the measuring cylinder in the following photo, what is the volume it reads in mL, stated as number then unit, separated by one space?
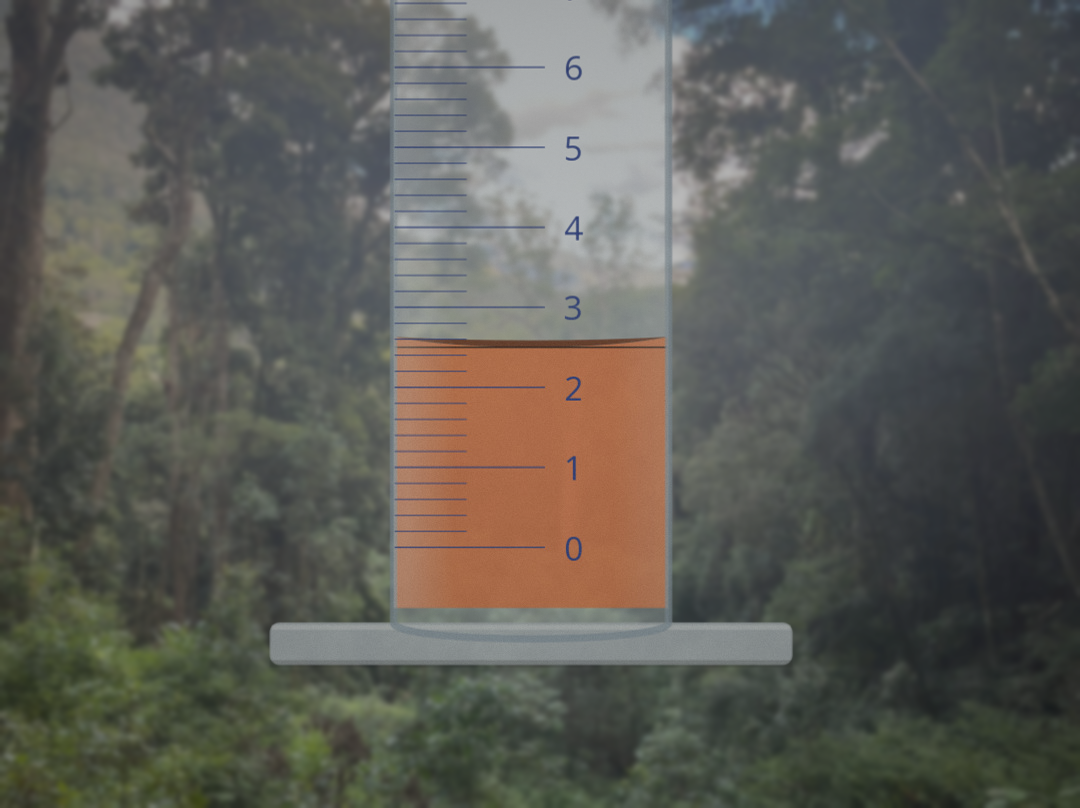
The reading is 2.5 mL
